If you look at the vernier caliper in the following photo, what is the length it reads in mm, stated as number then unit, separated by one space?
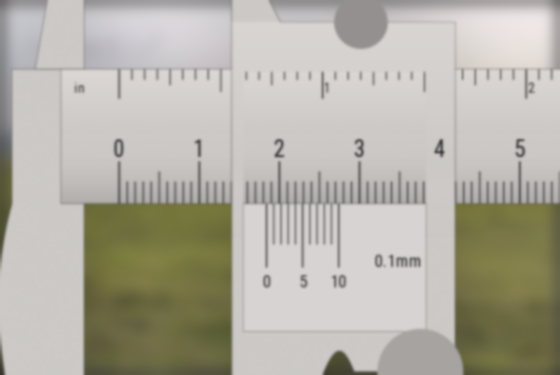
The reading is 18.4 mm
